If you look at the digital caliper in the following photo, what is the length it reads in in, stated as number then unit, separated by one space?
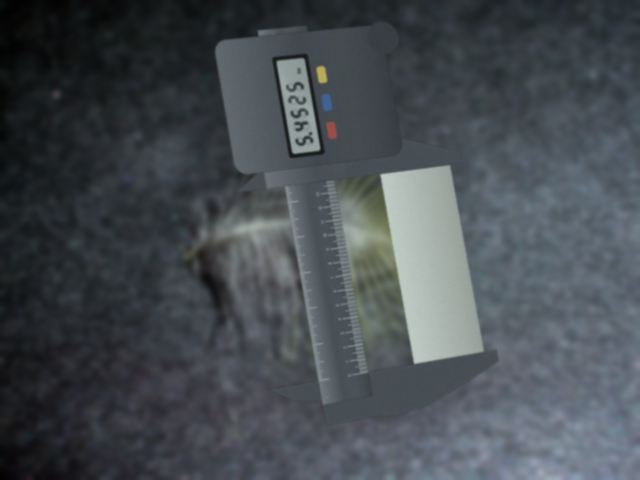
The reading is 5.4525 in
